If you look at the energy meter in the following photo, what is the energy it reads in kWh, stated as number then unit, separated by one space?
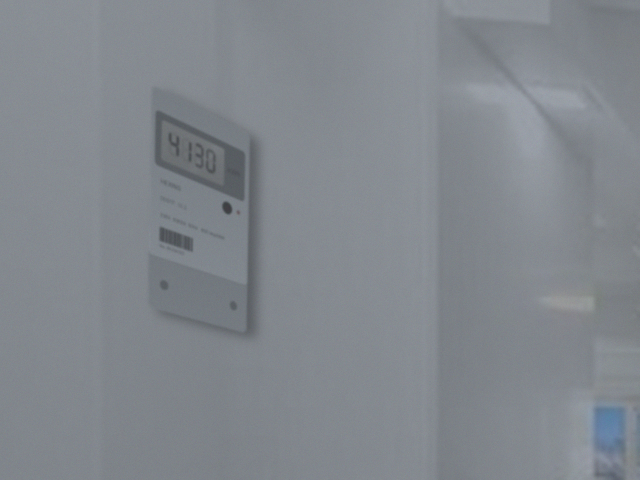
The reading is 4130 kWh
